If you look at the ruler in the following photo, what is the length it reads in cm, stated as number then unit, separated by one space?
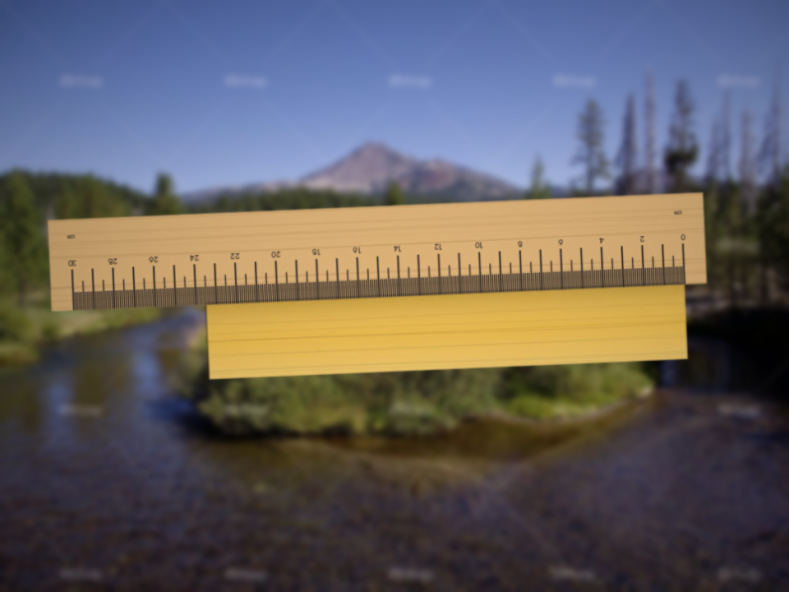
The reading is 23.5 cm
